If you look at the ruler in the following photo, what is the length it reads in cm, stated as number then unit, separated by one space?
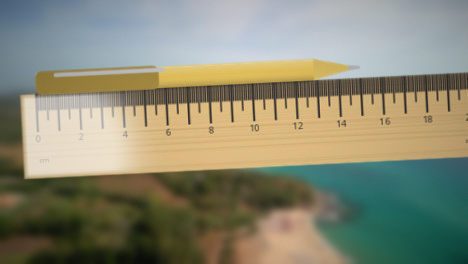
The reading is 15 cm
